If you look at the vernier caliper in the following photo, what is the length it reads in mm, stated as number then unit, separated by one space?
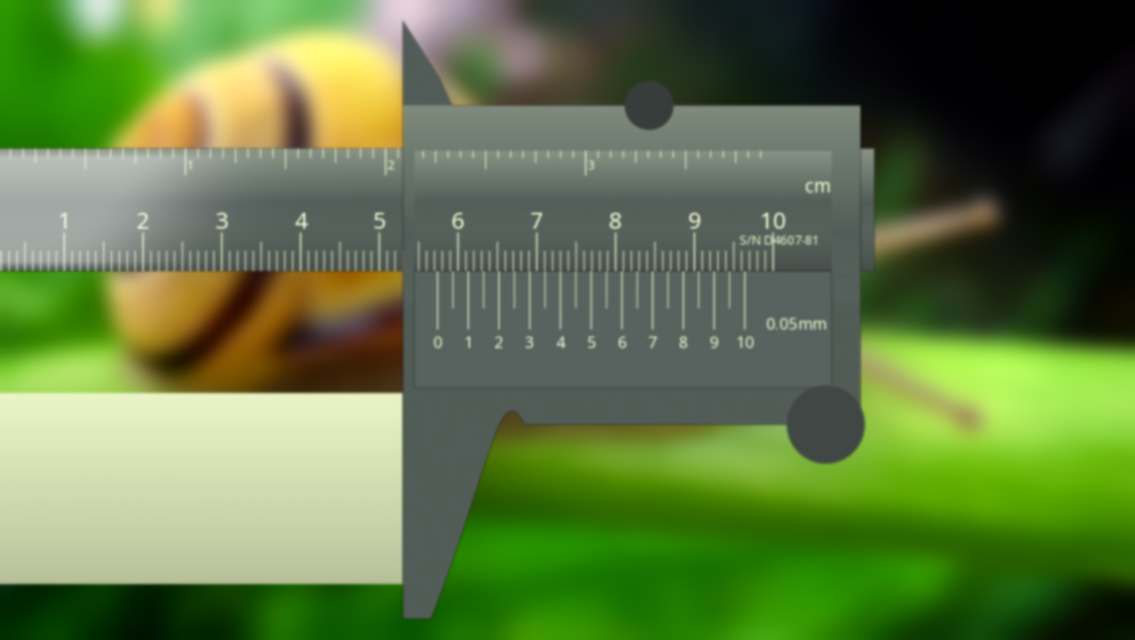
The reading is 57.4 mm
